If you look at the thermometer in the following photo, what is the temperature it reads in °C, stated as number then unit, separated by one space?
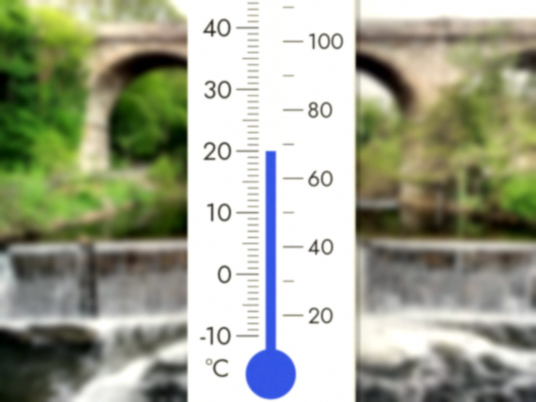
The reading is 20 °C
